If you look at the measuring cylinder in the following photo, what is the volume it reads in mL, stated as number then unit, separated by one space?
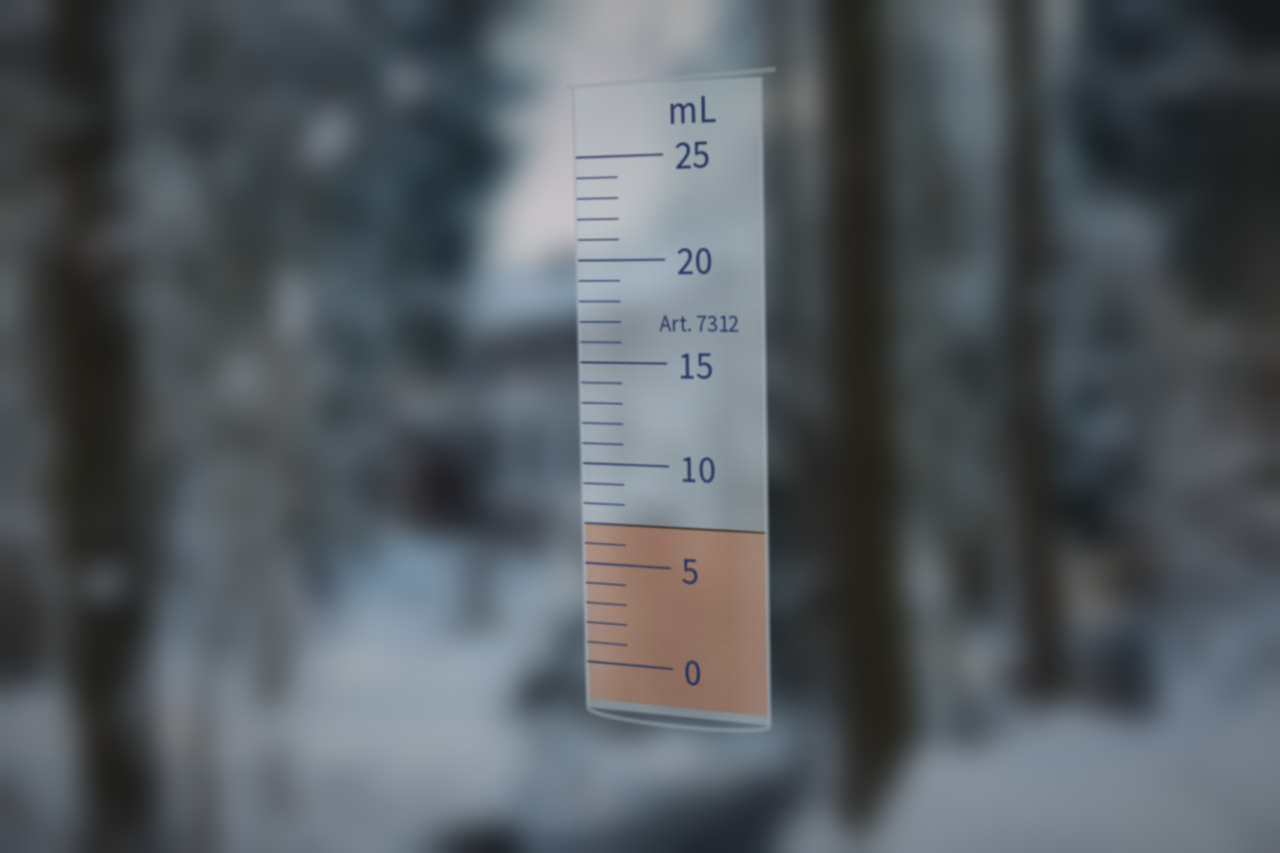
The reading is 7 mL
